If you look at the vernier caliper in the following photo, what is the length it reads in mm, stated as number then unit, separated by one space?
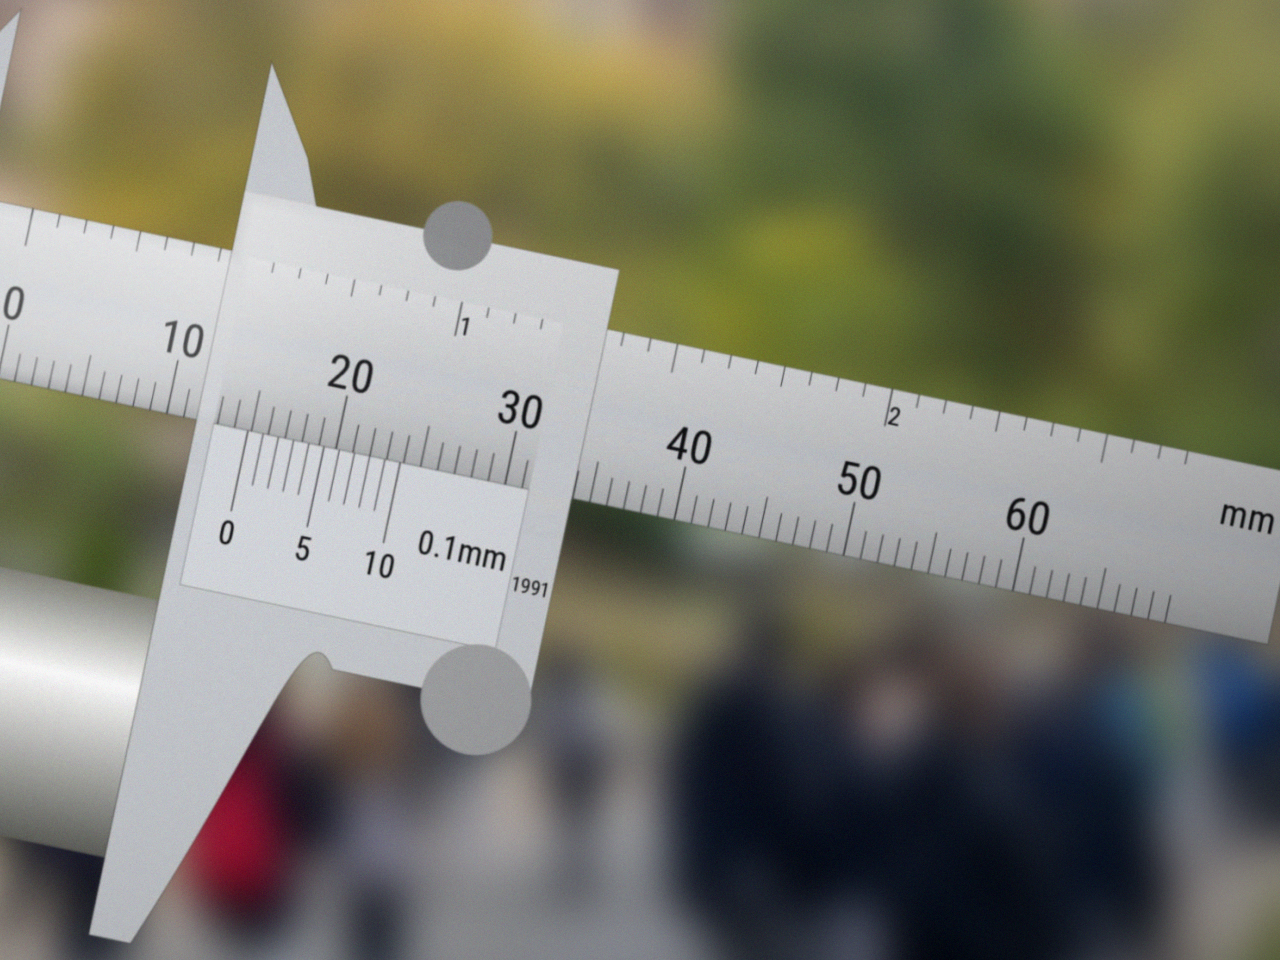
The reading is 14.8 mm
